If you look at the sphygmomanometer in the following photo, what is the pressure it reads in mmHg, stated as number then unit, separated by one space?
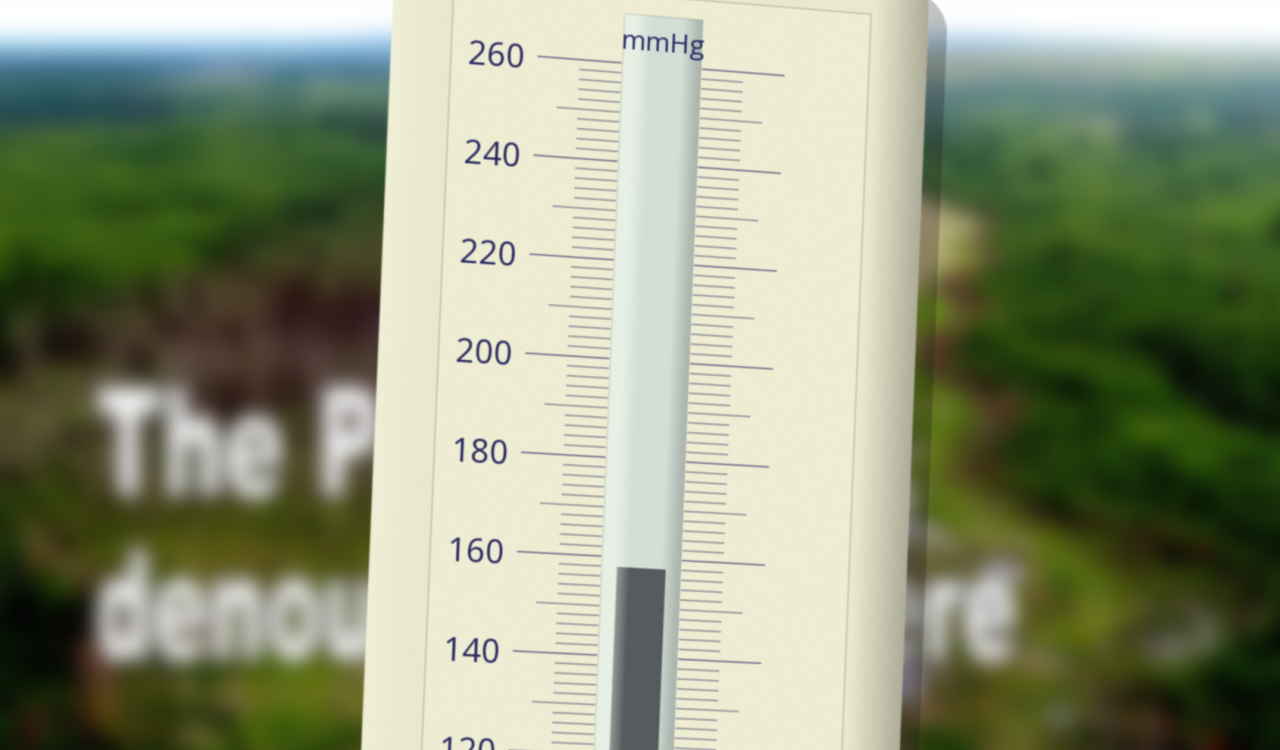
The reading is 158 mmHg
